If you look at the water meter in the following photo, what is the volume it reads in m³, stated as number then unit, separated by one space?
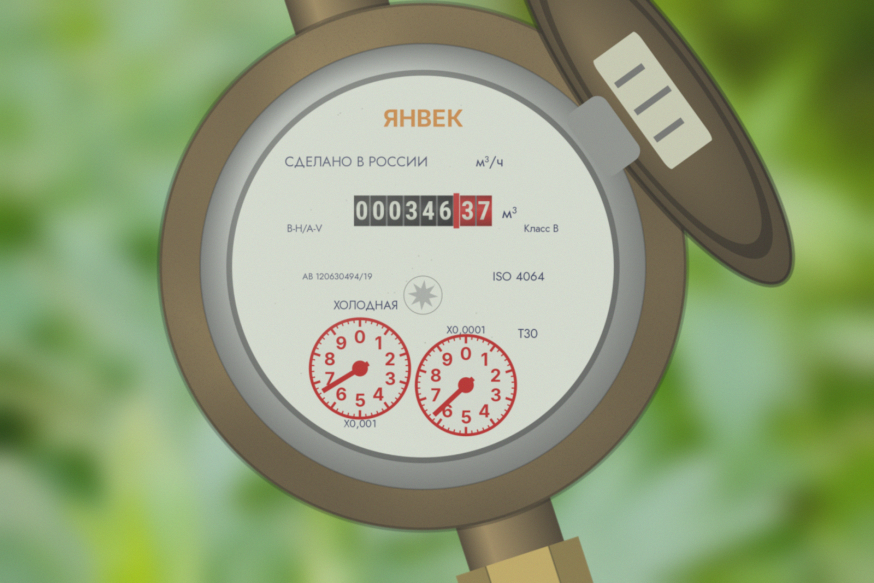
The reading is 346.3766 m³
